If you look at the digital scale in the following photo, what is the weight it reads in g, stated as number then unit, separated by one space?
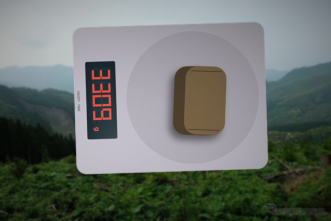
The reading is 3309 g
